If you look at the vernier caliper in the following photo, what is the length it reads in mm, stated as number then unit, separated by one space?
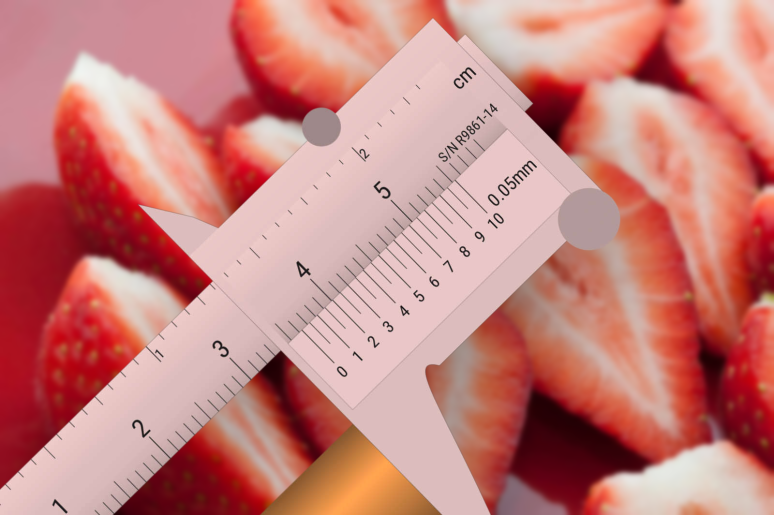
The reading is 36.3 mm
